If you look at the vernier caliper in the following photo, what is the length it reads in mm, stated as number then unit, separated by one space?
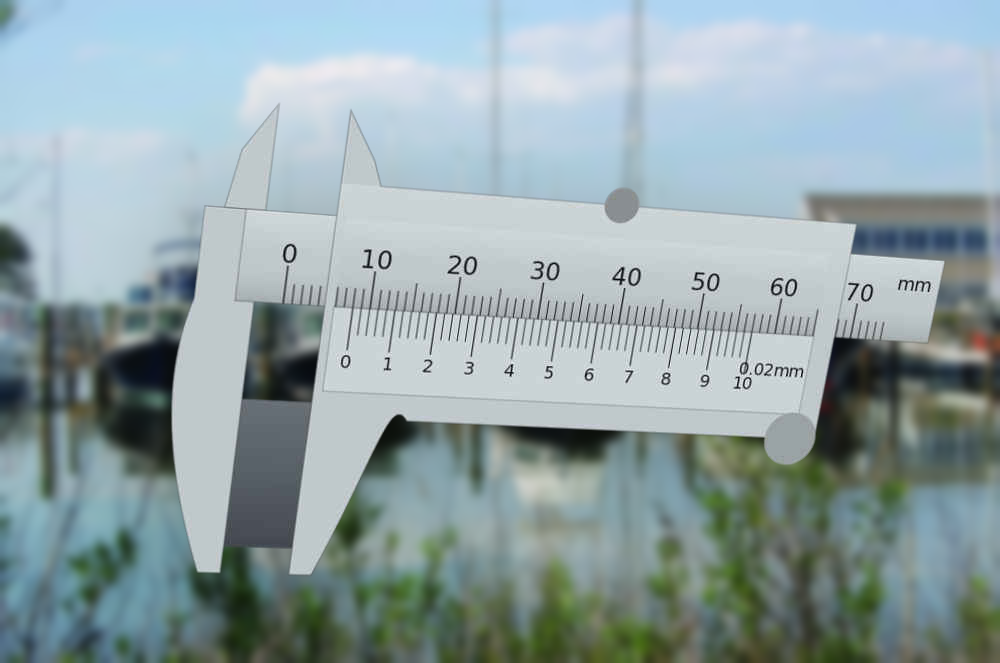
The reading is 8.0 mm
